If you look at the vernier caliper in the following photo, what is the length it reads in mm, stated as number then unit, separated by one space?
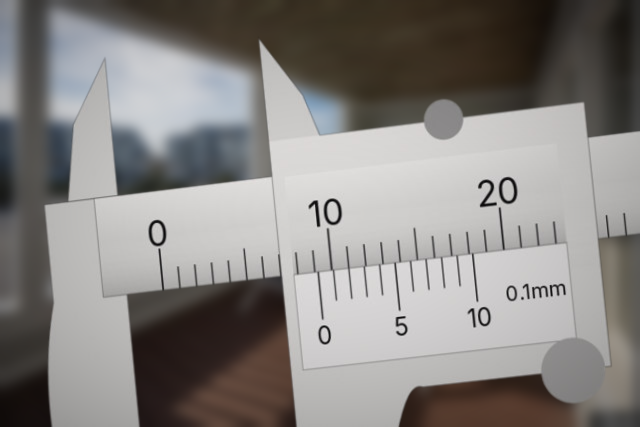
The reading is 9.2 mm
